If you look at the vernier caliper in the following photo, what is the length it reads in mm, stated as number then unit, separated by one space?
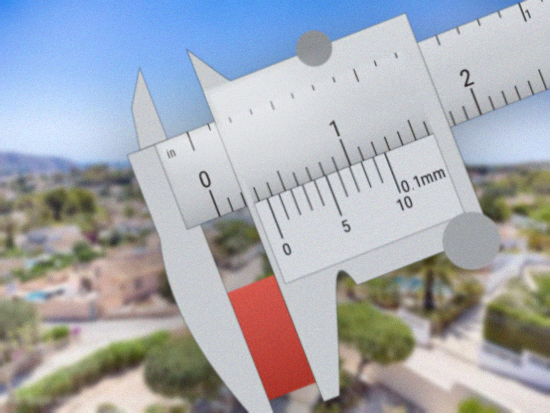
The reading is 3.6 mm
